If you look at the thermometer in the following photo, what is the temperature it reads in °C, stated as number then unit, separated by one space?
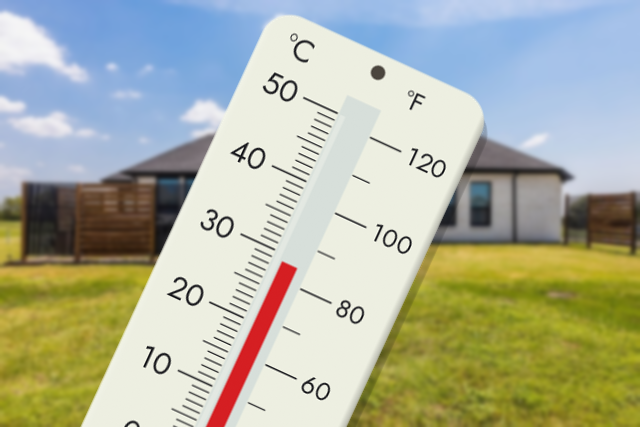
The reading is 29 °C
